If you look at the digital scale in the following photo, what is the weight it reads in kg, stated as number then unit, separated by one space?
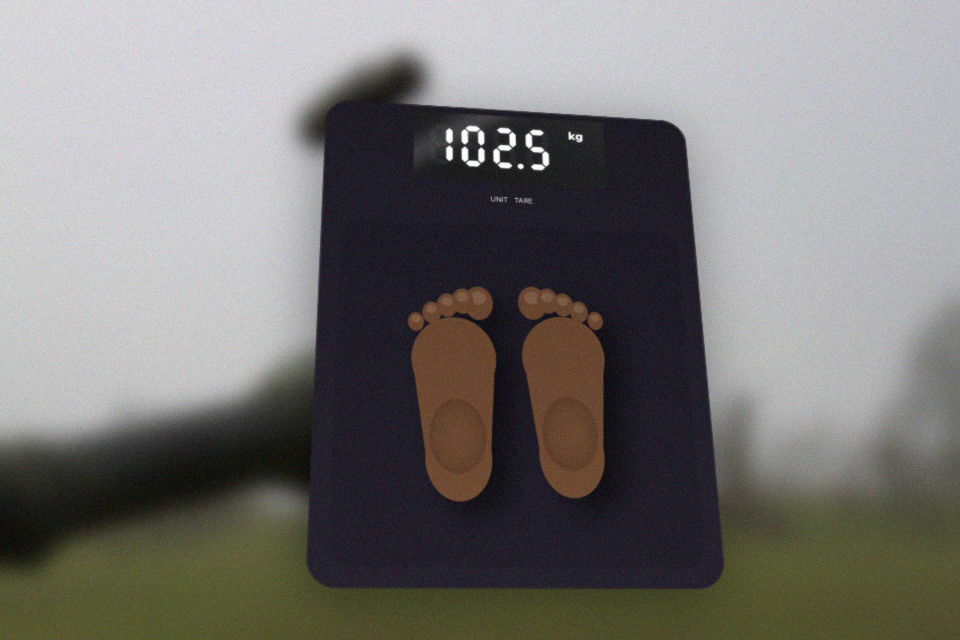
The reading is 102.5 kg
